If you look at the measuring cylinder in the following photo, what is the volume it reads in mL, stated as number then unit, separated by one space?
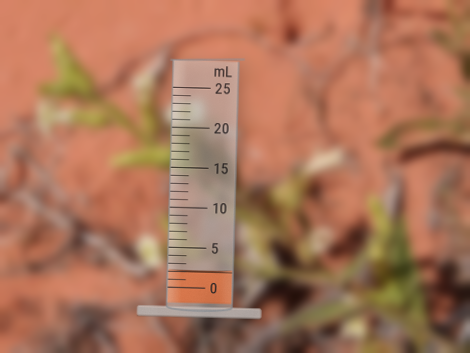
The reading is 2 mL
